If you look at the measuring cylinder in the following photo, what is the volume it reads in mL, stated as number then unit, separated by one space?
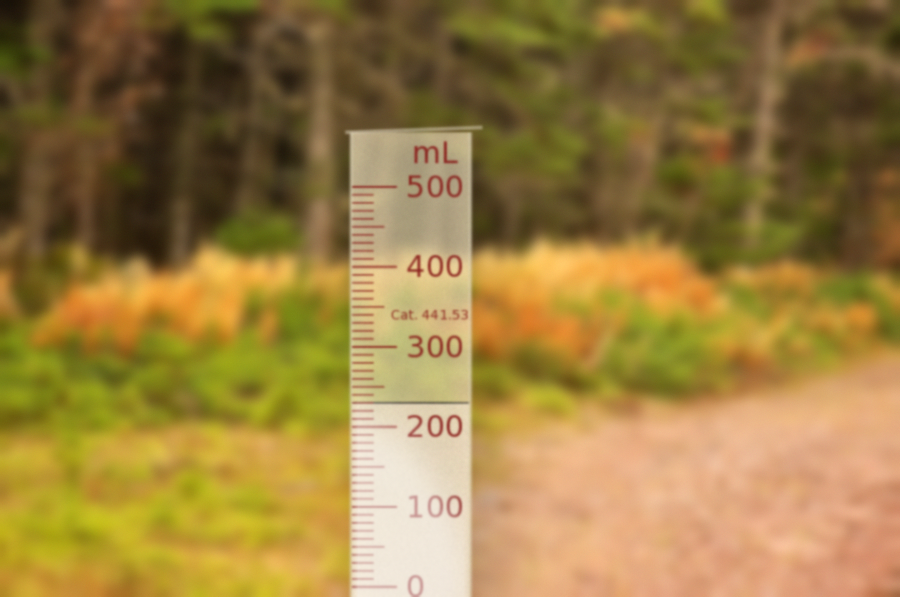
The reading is 230 mL
